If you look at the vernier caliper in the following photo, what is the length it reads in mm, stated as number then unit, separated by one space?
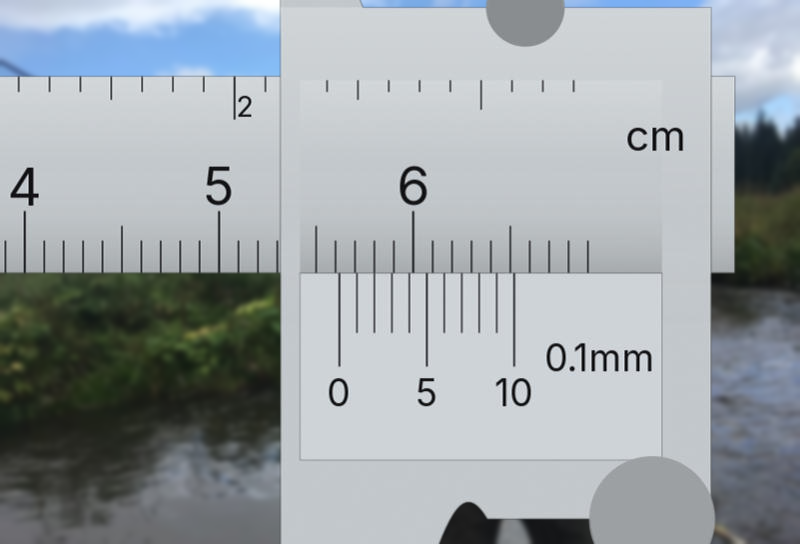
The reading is 56.2 mm
